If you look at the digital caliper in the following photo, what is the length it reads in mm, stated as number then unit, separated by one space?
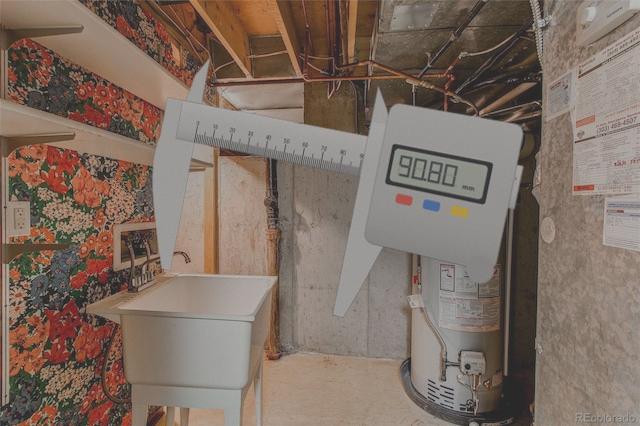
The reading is 90.80 mm
